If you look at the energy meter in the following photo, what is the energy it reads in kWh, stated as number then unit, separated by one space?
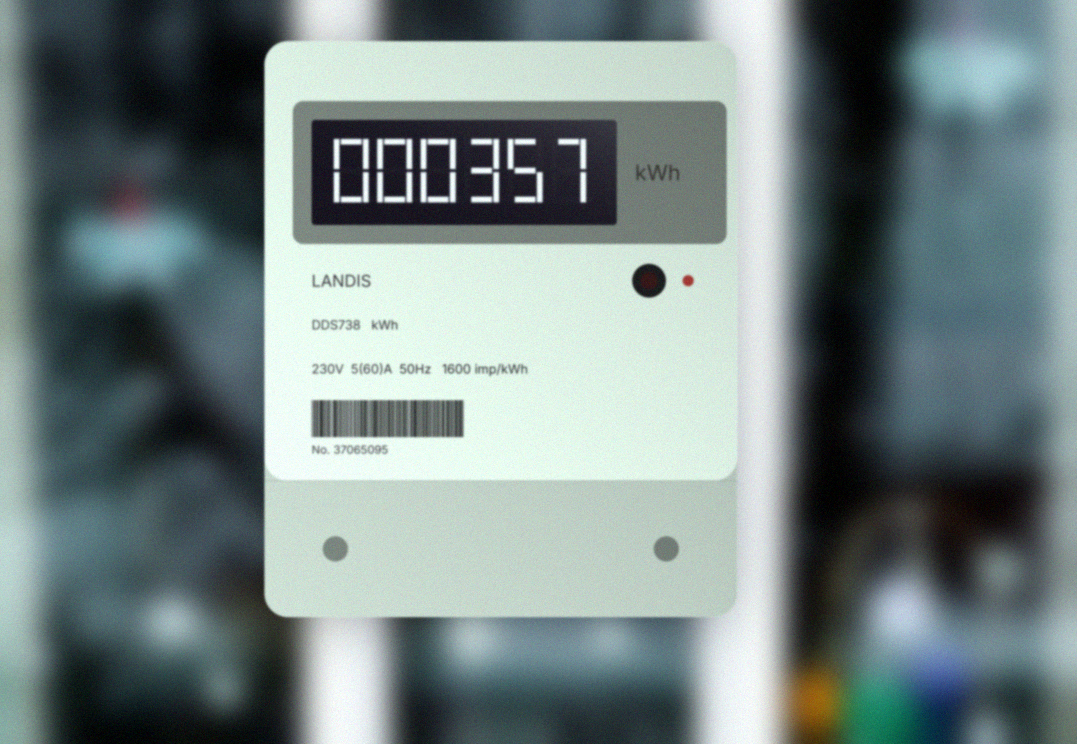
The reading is 357 kWh
